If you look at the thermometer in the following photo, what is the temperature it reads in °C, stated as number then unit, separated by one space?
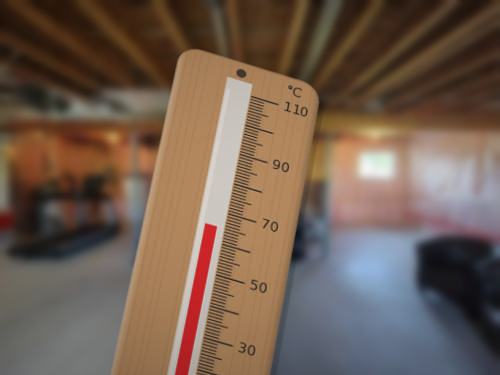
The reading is 65 °C
